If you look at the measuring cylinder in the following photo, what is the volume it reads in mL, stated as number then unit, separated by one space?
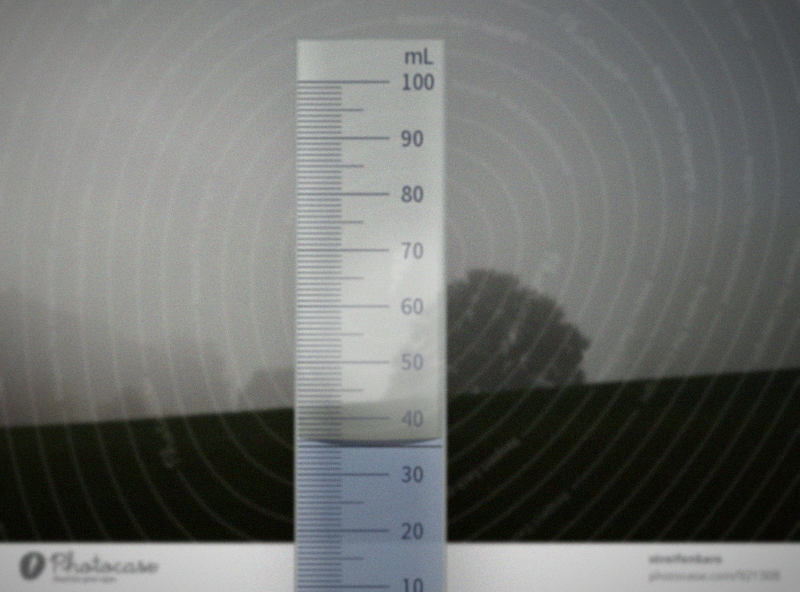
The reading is 35 mL
